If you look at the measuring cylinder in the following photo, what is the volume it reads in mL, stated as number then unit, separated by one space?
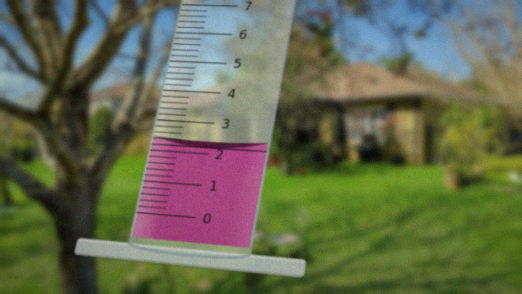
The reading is 2.2 mL
